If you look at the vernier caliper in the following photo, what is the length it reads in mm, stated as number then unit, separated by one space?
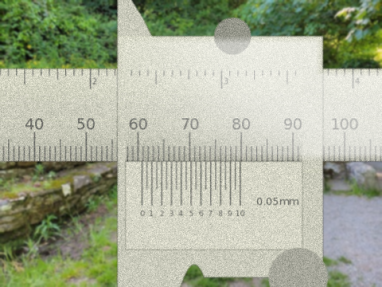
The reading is 60.8 mm
